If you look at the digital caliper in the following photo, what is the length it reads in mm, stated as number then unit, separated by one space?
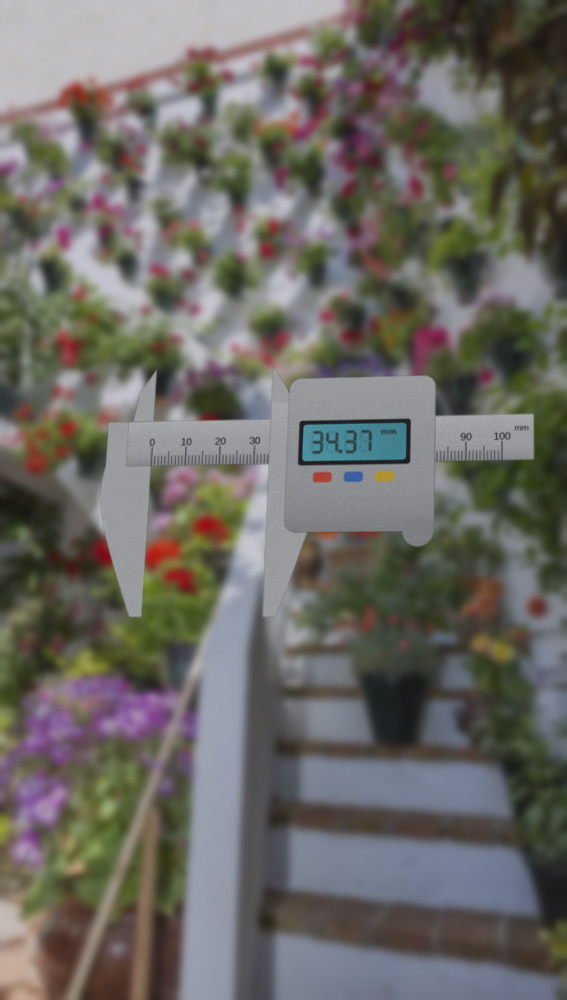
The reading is 34.37 mm
